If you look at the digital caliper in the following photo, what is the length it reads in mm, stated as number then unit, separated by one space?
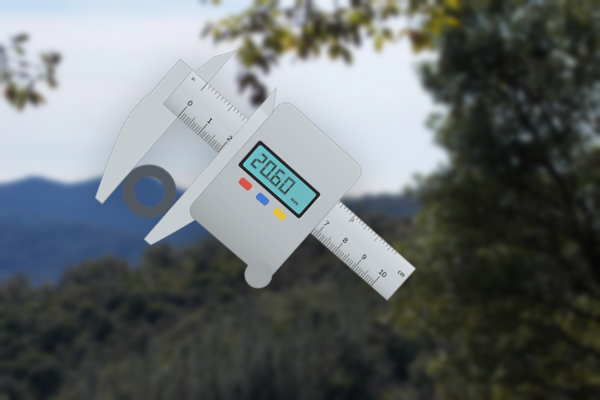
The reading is 20.60 mm
